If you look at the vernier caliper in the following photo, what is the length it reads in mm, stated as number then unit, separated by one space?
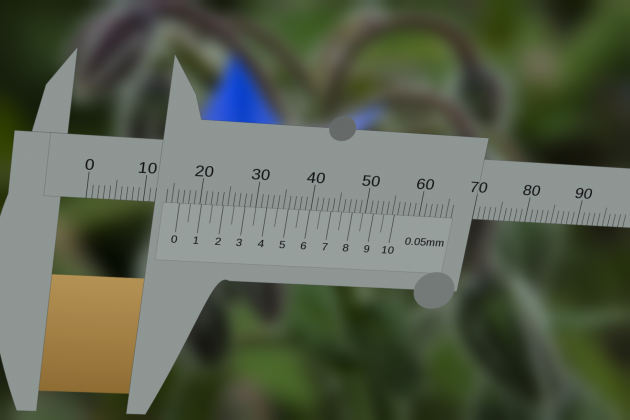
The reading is 16.4 mm
